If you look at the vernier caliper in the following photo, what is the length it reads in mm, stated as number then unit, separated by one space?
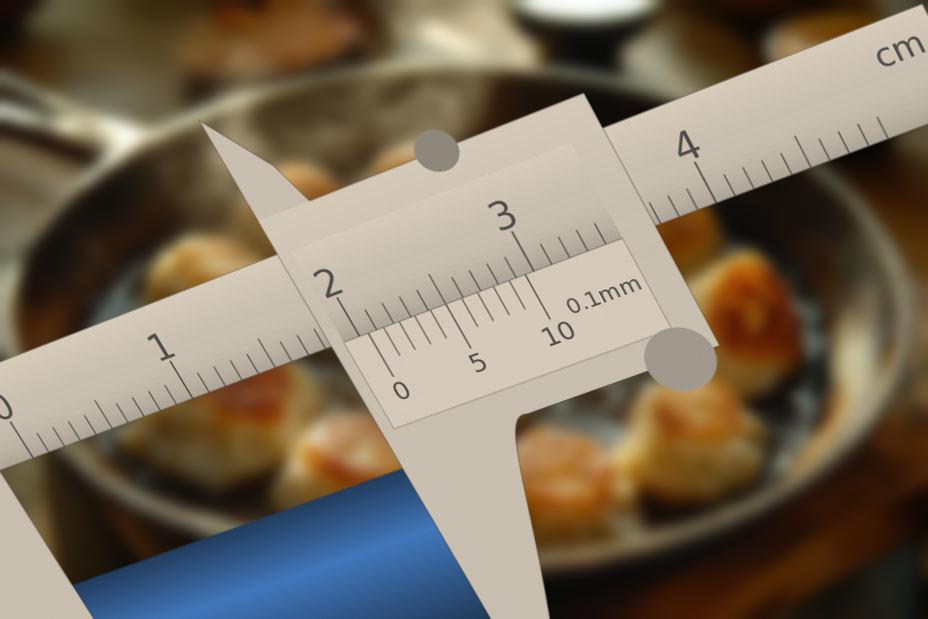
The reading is 20.5 mm
